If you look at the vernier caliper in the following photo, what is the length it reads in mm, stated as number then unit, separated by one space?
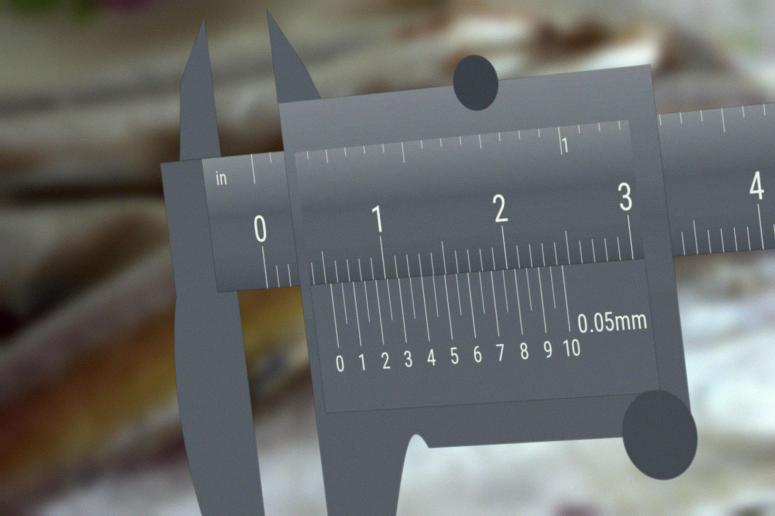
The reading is 5.4 mm
